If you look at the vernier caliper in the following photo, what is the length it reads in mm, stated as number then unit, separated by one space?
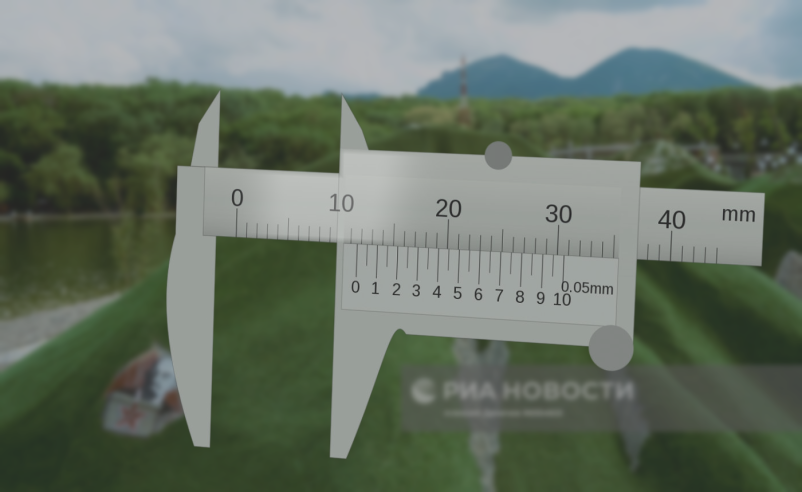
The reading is 11.6 mm
